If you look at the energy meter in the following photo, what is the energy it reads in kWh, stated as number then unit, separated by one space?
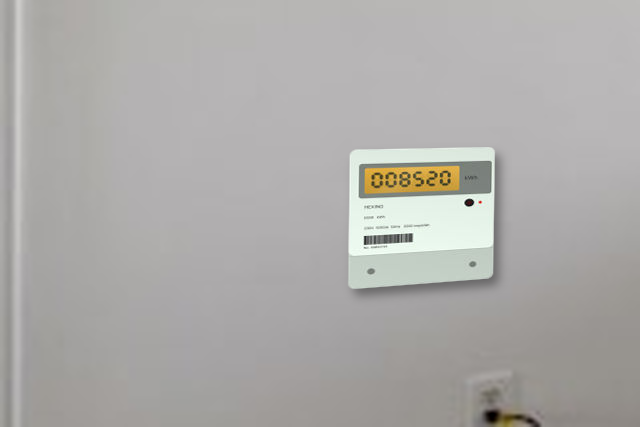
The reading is 8520 kWh
